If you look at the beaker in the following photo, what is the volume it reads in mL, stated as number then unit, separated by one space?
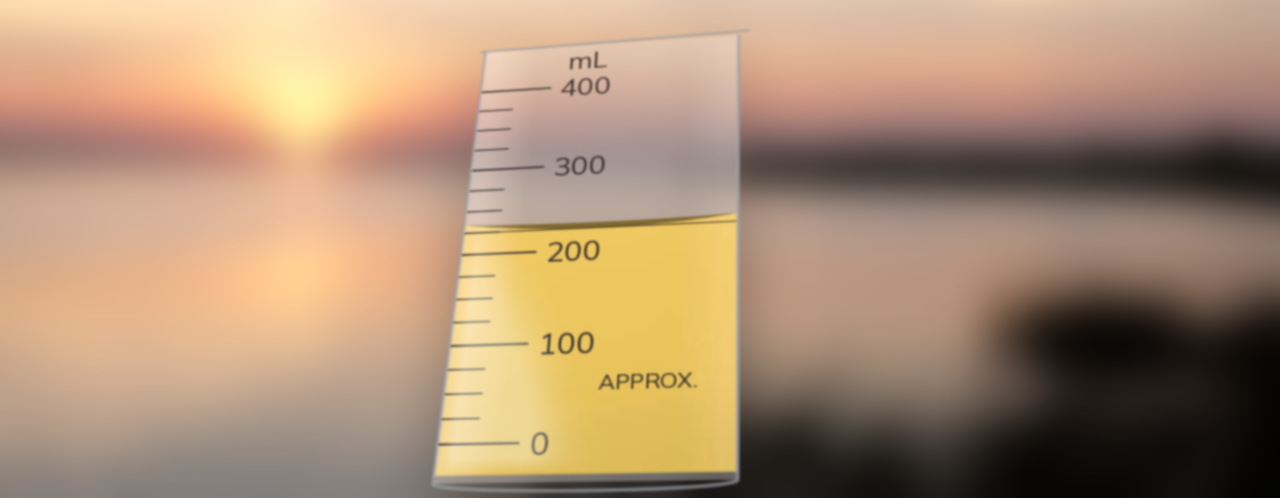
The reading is 225 mL
